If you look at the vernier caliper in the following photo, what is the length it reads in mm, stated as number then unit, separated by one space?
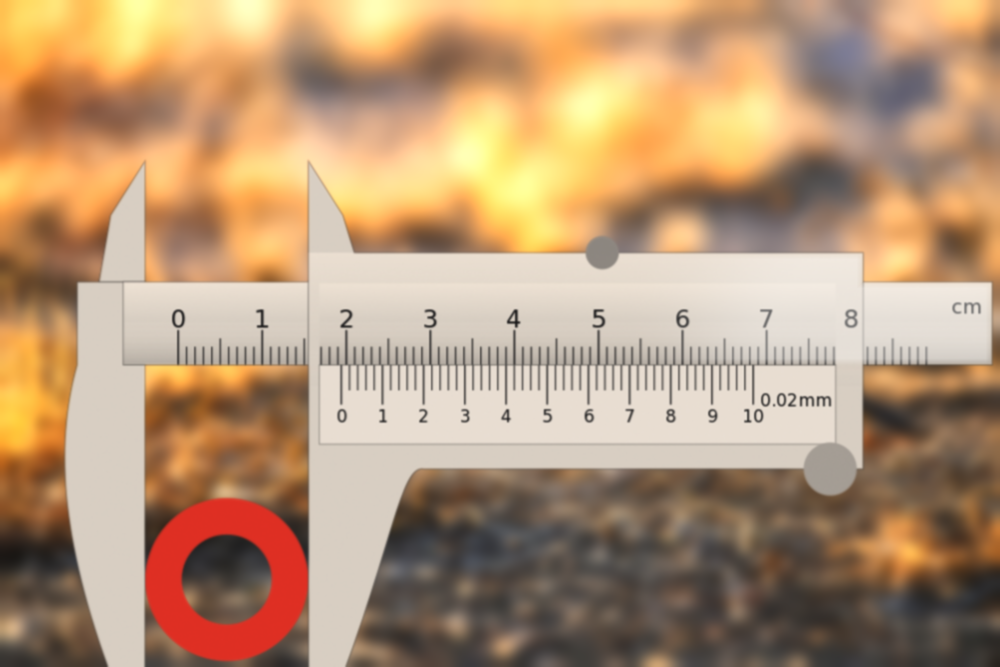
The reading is 19.4 mm
